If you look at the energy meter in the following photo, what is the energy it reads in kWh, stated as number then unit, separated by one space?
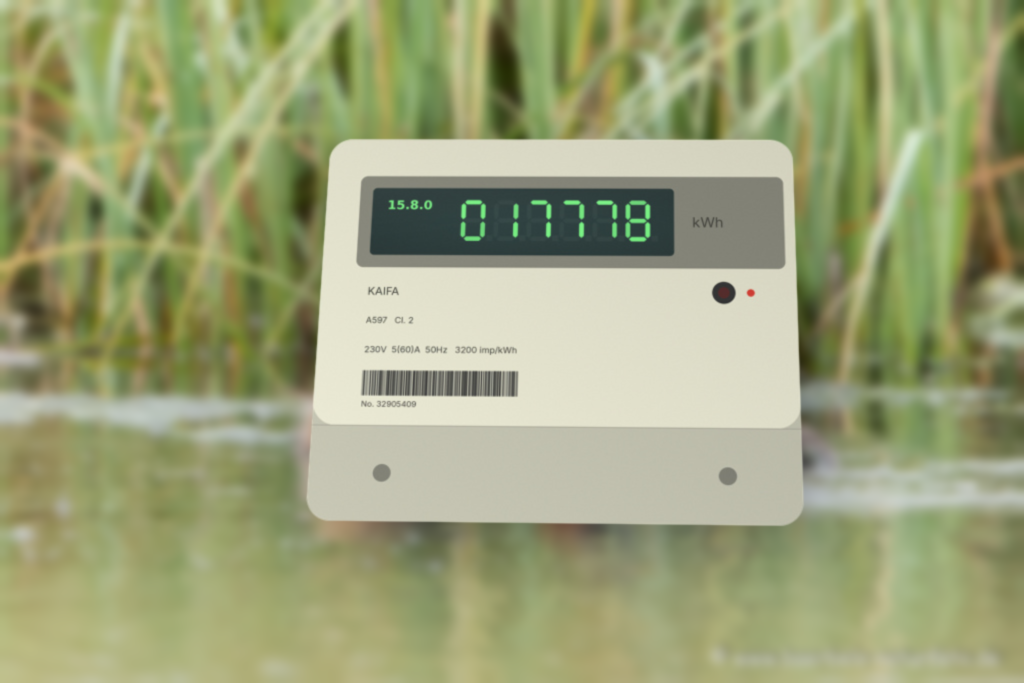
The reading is 17778 kWh
